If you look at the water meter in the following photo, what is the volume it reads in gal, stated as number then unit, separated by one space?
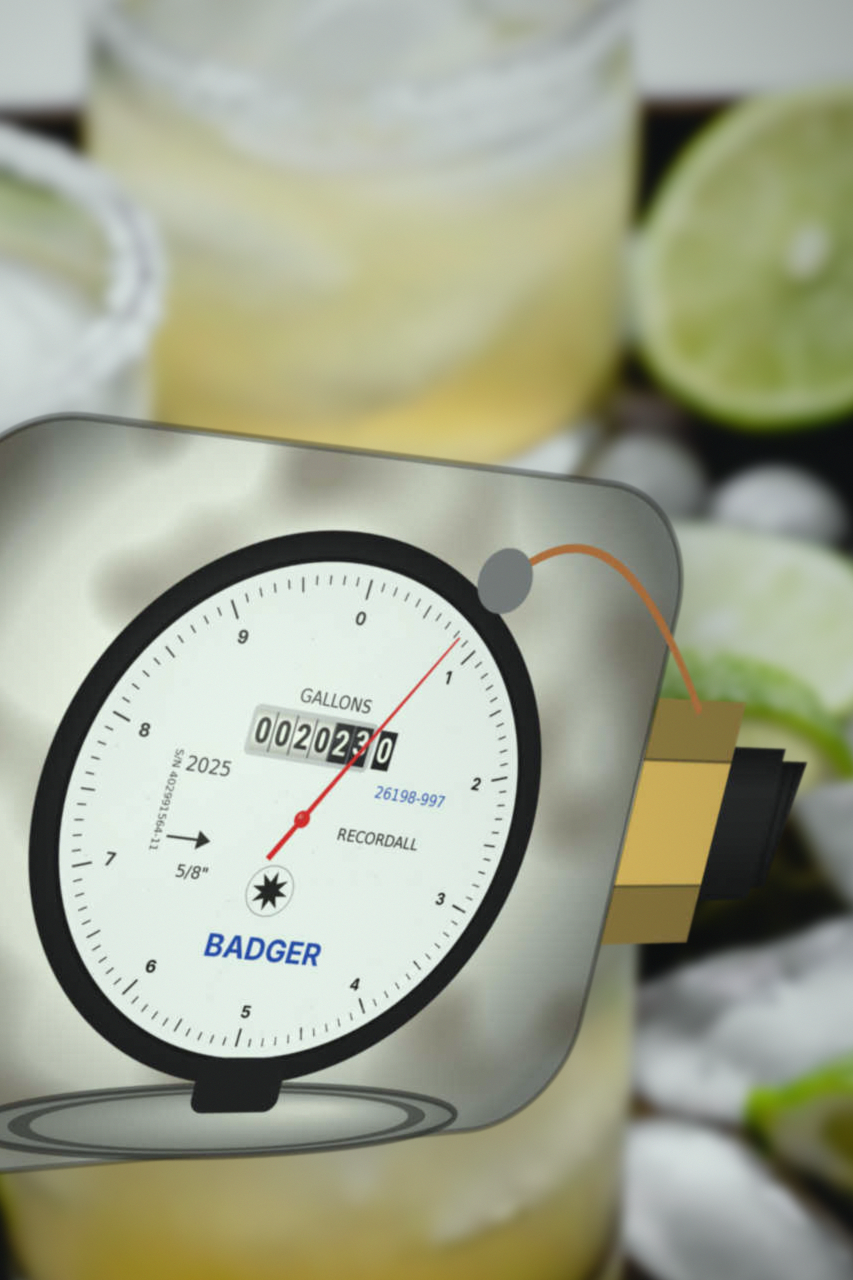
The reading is 20230.8 gal
